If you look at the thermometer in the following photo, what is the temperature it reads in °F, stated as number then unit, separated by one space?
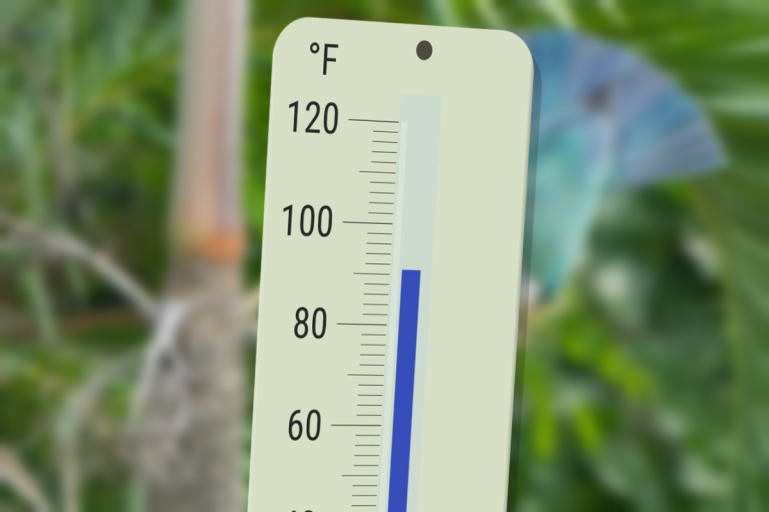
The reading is 91 °F
